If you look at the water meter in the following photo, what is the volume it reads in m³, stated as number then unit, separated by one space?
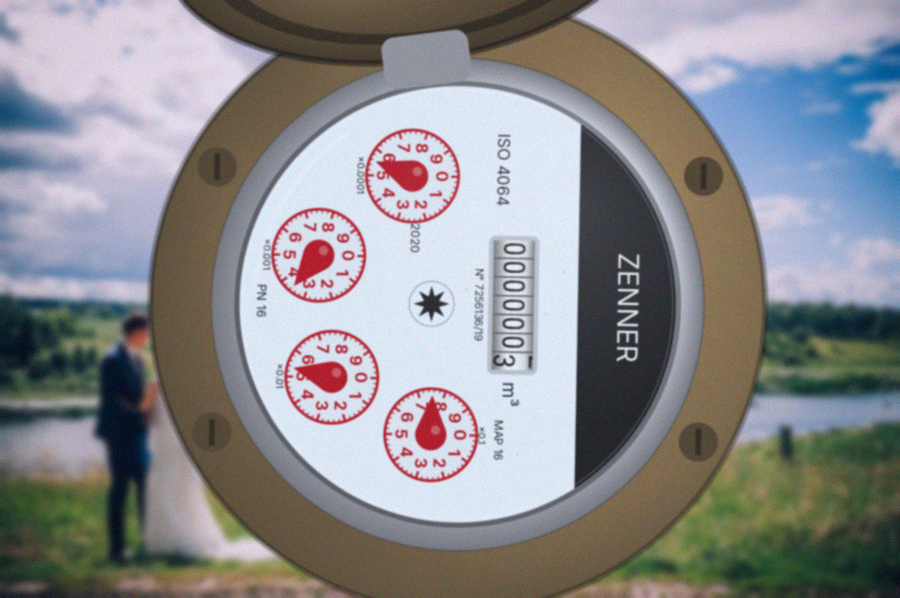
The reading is 2.7535 m³
